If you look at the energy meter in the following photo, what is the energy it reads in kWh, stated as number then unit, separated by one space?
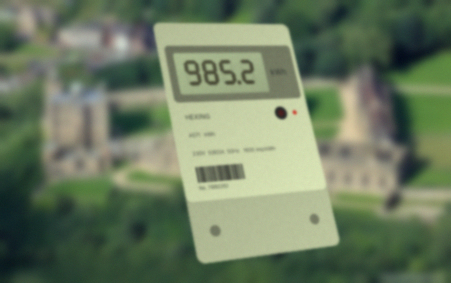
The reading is 985.2 kWh
